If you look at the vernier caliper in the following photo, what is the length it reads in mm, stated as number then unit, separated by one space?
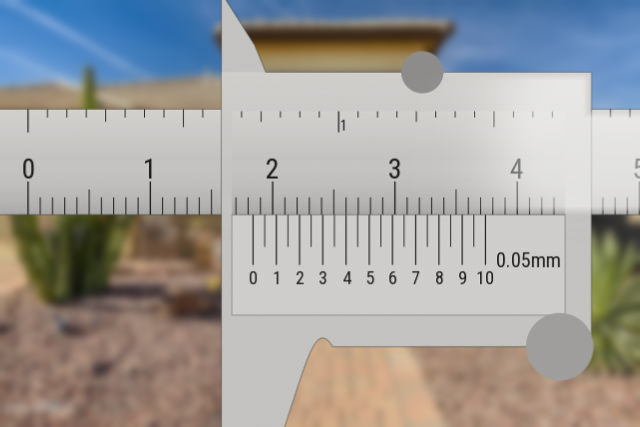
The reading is 18.4 mm
